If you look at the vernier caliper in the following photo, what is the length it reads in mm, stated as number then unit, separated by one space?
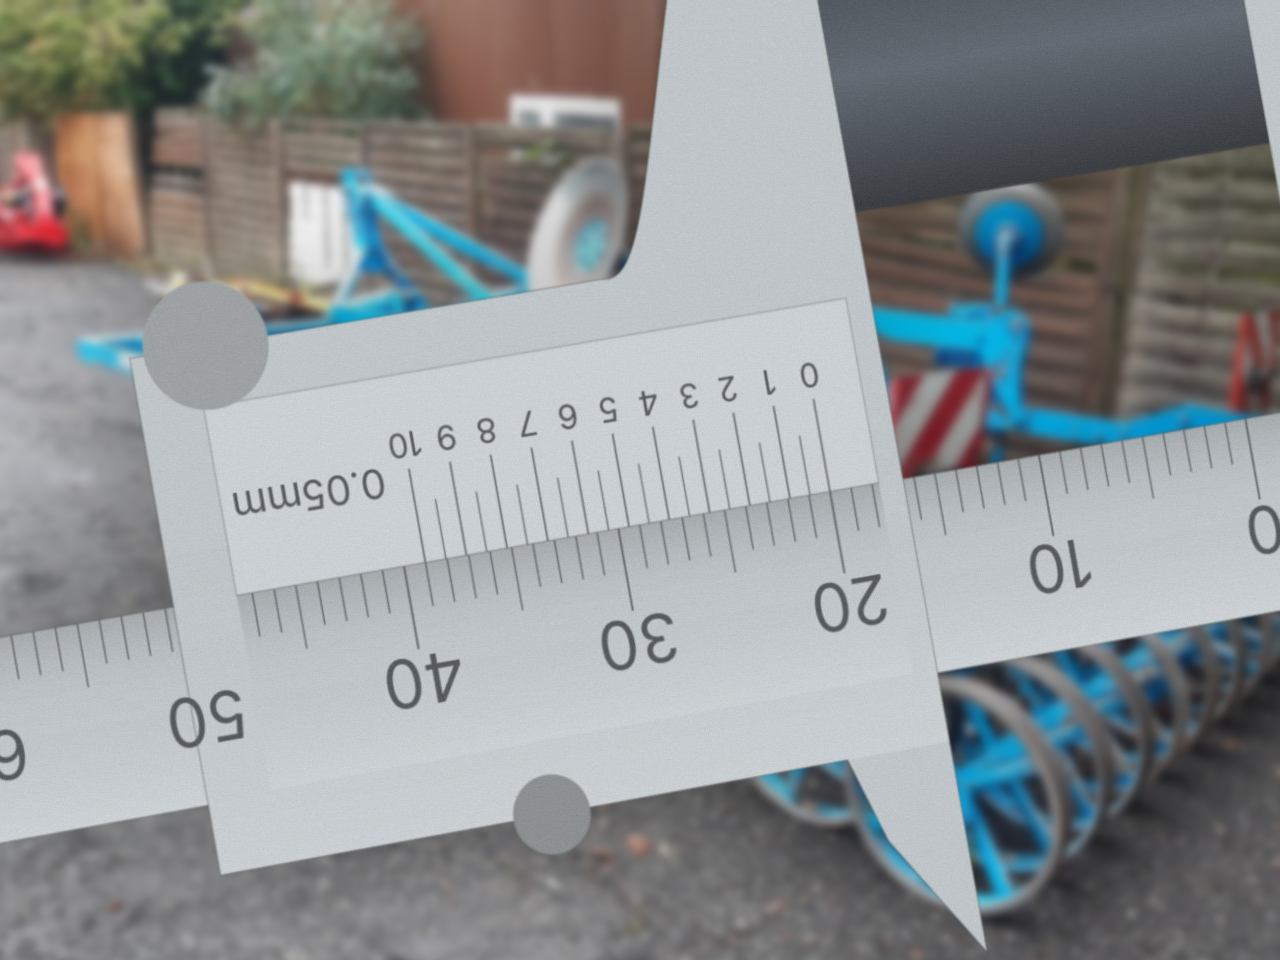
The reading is 20.0 mm
